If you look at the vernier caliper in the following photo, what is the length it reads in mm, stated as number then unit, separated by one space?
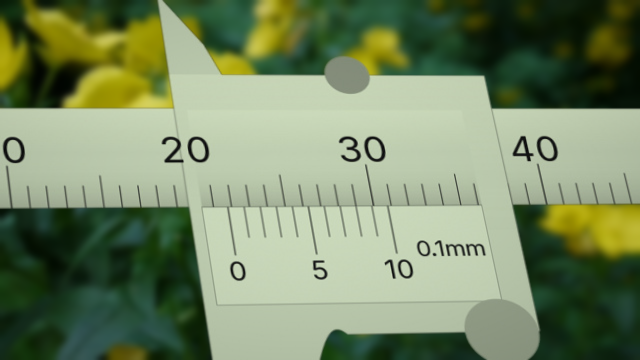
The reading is 21.8 mm
